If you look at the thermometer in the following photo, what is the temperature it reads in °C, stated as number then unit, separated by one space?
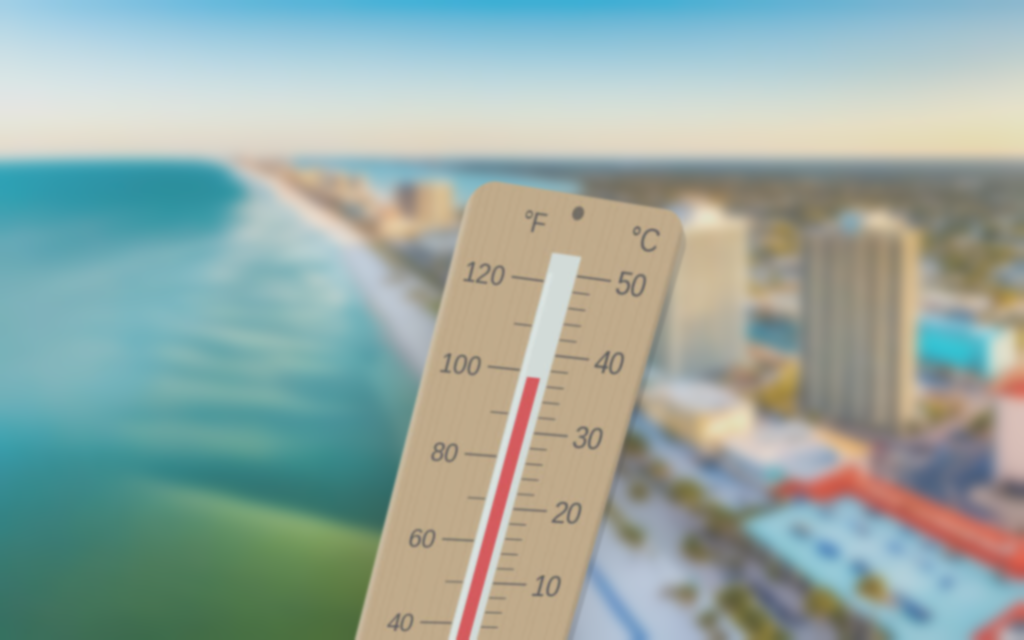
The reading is 37 °C
